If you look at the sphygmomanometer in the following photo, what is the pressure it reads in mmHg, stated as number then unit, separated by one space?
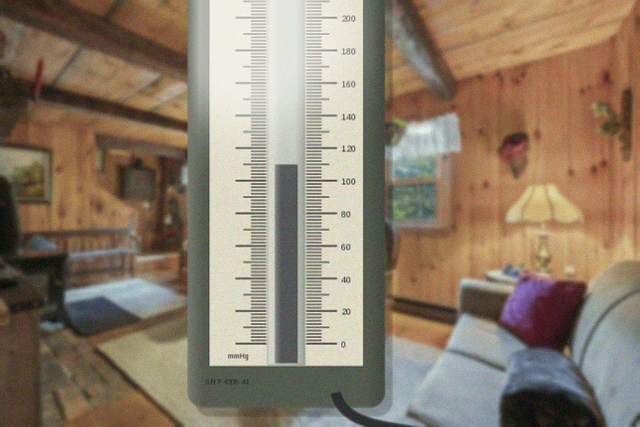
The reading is 110 mmHg
